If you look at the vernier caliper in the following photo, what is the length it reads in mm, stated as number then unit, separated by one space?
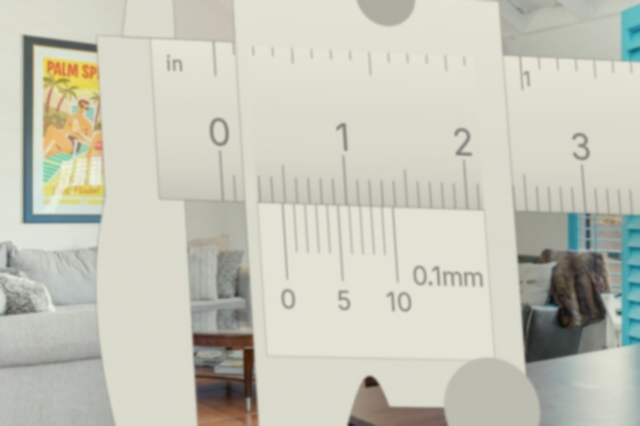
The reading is 4.8 mm
